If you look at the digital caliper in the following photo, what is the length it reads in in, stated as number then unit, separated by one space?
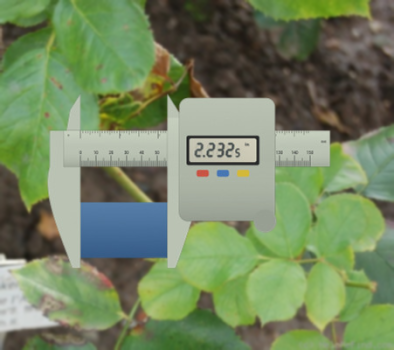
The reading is 2.2325 in
